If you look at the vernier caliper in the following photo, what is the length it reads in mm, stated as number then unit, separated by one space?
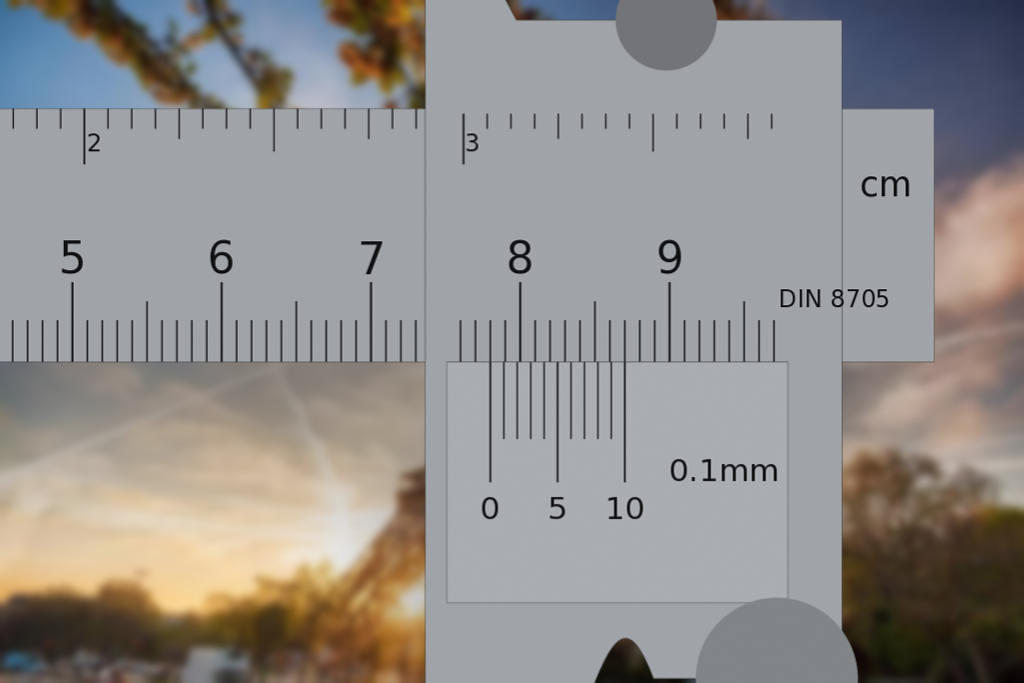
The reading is 78.0 mm
